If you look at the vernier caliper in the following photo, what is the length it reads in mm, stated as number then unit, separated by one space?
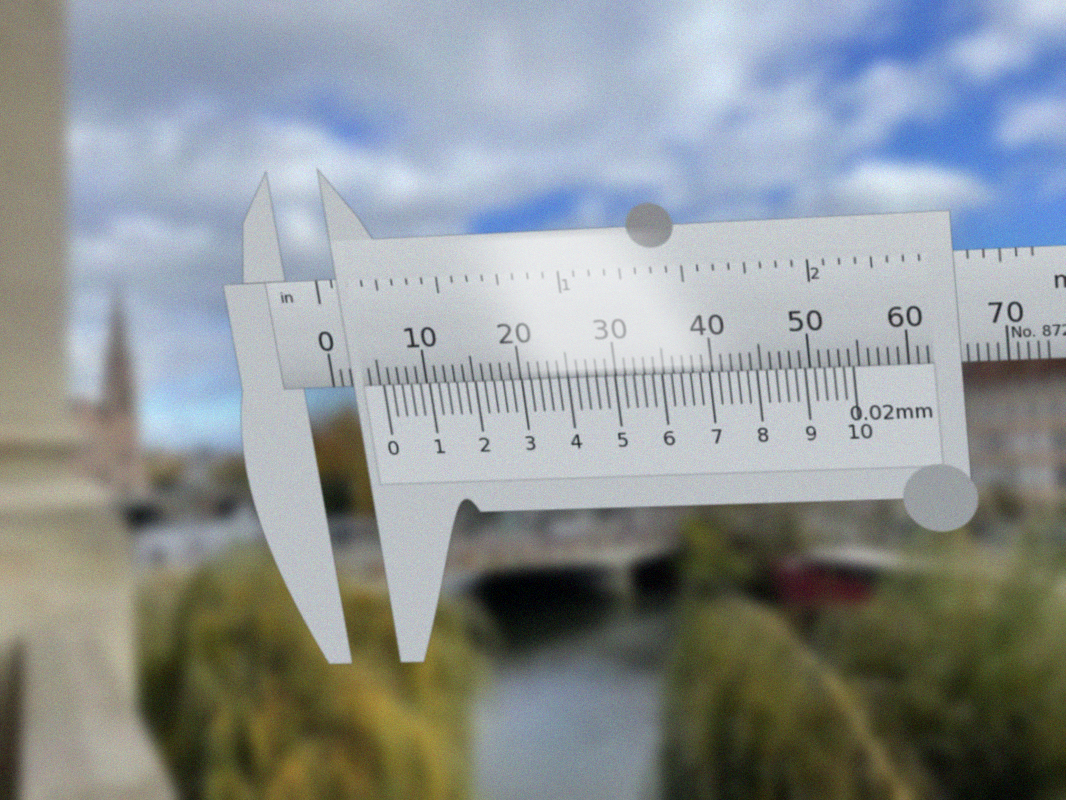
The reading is 5.4 mm
